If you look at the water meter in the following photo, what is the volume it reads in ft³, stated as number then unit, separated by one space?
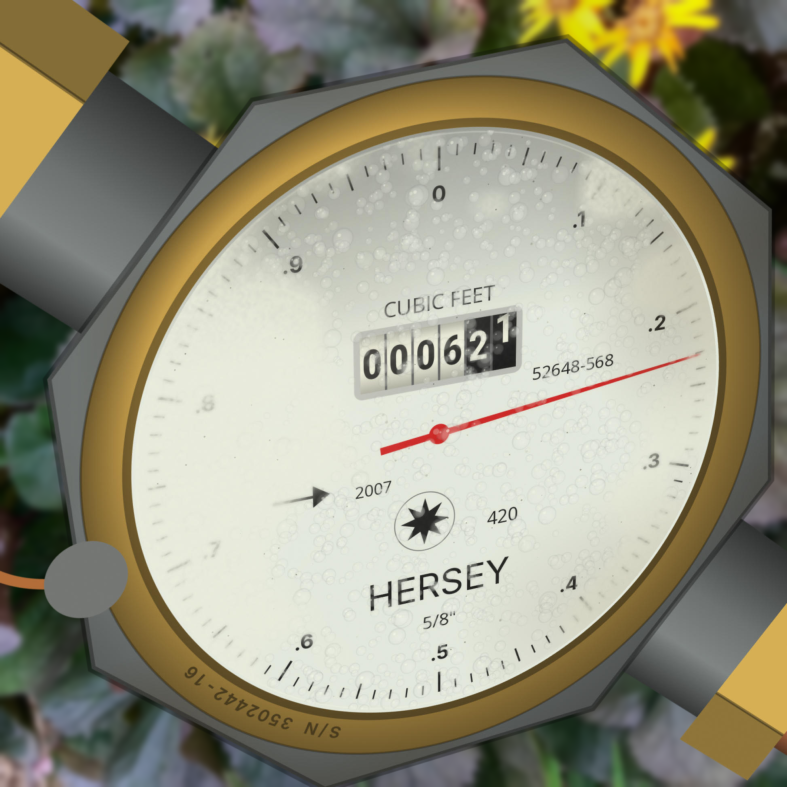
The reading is 621.23 ft³
